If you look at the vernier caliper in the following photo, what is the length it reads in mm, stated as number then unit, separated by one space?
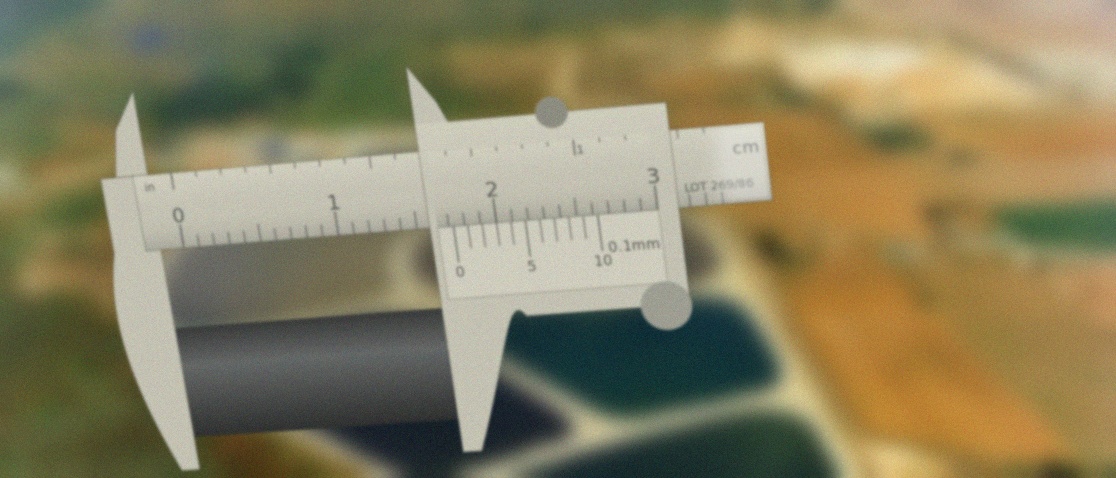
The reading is 17.3 mm
